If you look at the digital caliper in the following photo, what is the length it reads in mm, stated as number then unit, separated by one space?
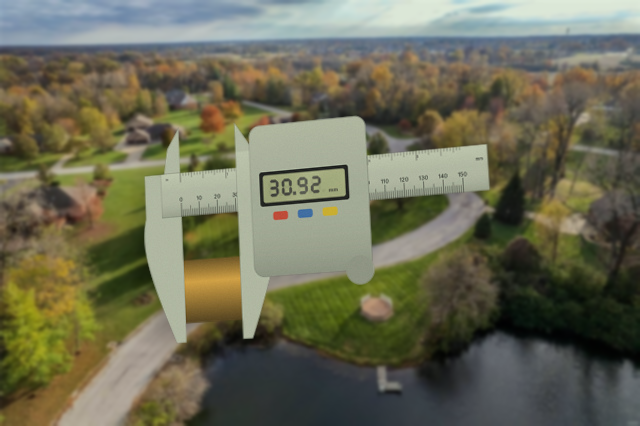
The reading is 30.92 mm
